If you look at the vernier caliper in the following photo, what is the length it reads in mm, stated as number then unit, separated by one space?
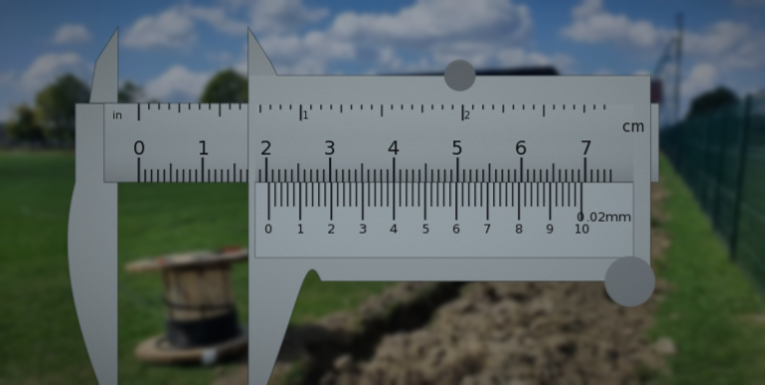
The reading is 20.4 mm
